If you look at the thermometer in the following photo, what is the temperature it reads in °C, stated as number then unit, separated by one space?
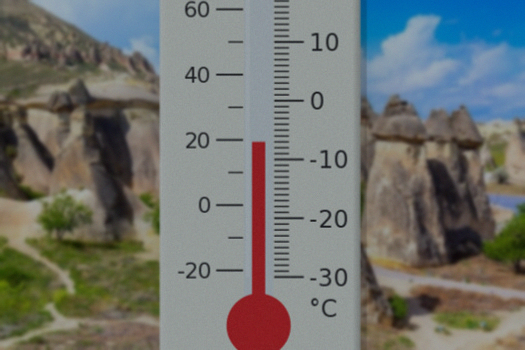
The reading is -7 °C
